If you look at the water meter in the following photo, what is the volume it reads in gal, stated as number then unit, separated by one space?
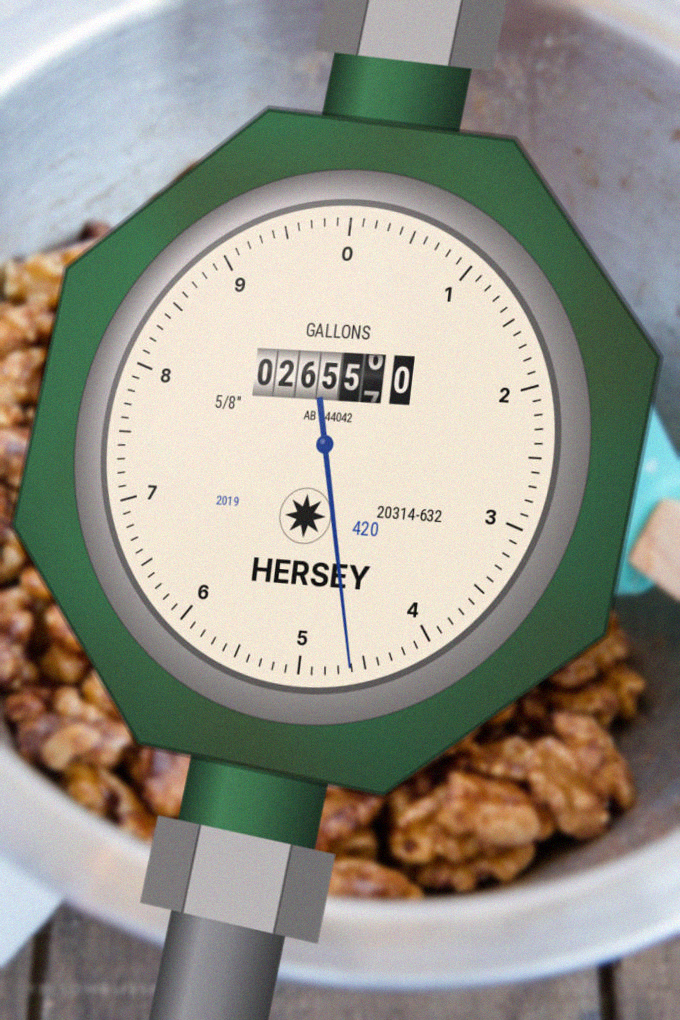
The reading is 265564.6 gal
